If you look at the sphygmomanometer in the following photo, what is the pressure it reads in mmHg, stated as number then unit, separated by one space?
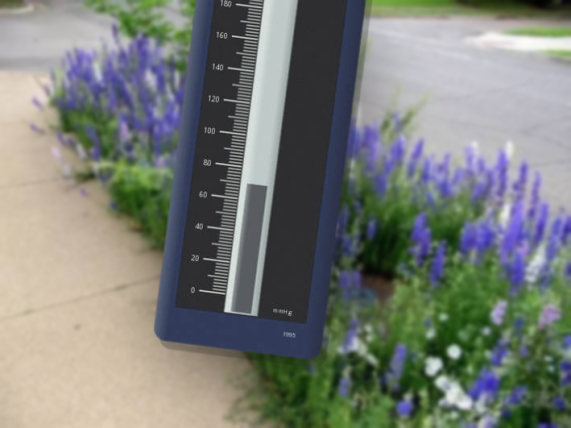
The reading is 70 mmHg
